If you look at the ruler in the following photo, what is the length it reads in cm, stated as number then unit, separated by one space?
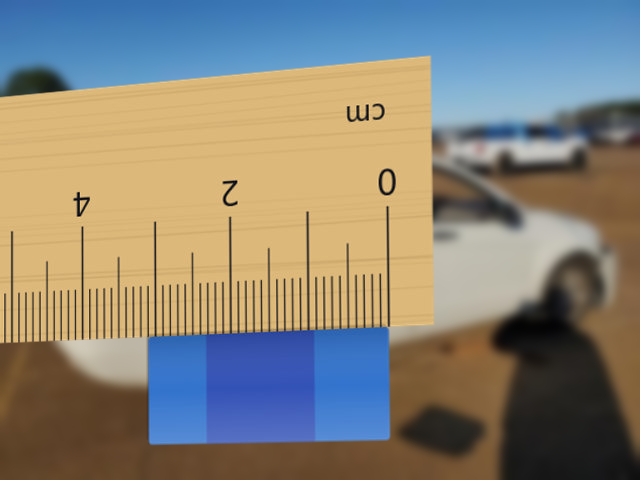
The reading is 3.1 cm
